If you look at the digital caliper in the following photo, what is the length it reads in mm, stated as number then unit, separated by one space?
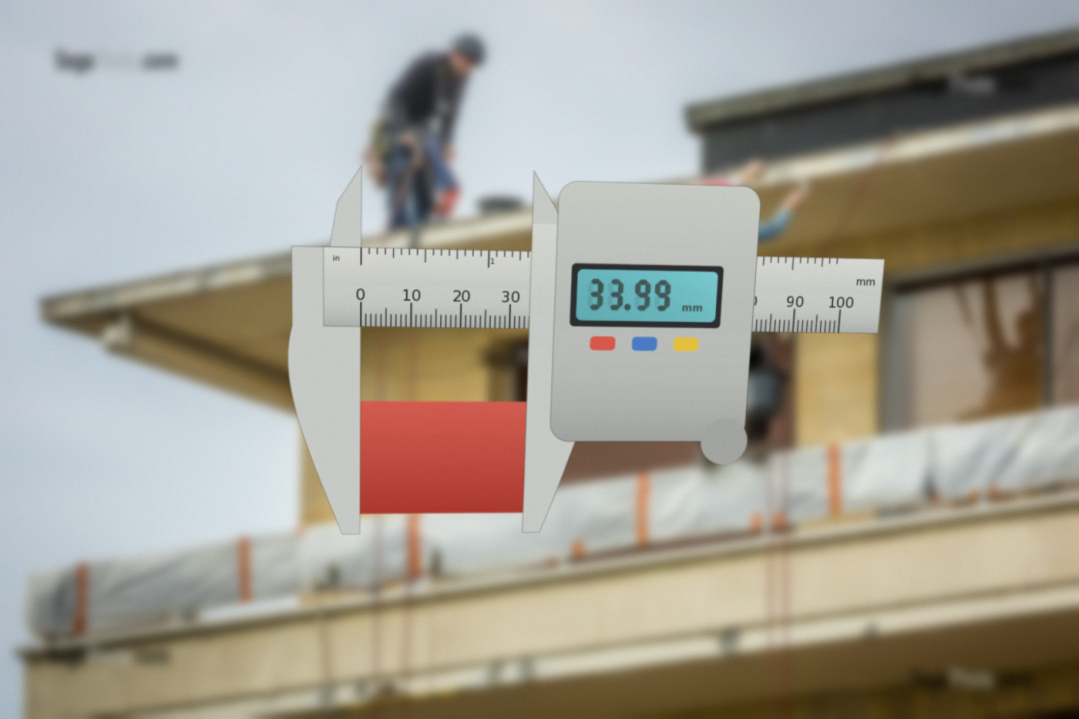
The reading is 33.99 mm
